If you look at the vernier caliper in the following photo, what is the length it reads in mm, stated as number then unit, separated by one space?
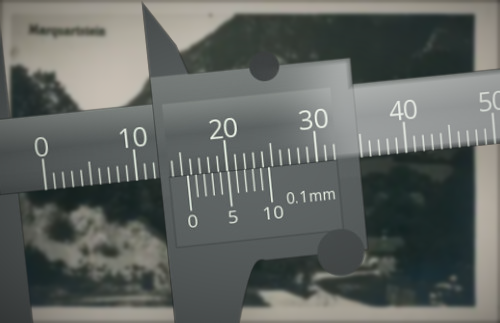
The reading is 15.6 mm
